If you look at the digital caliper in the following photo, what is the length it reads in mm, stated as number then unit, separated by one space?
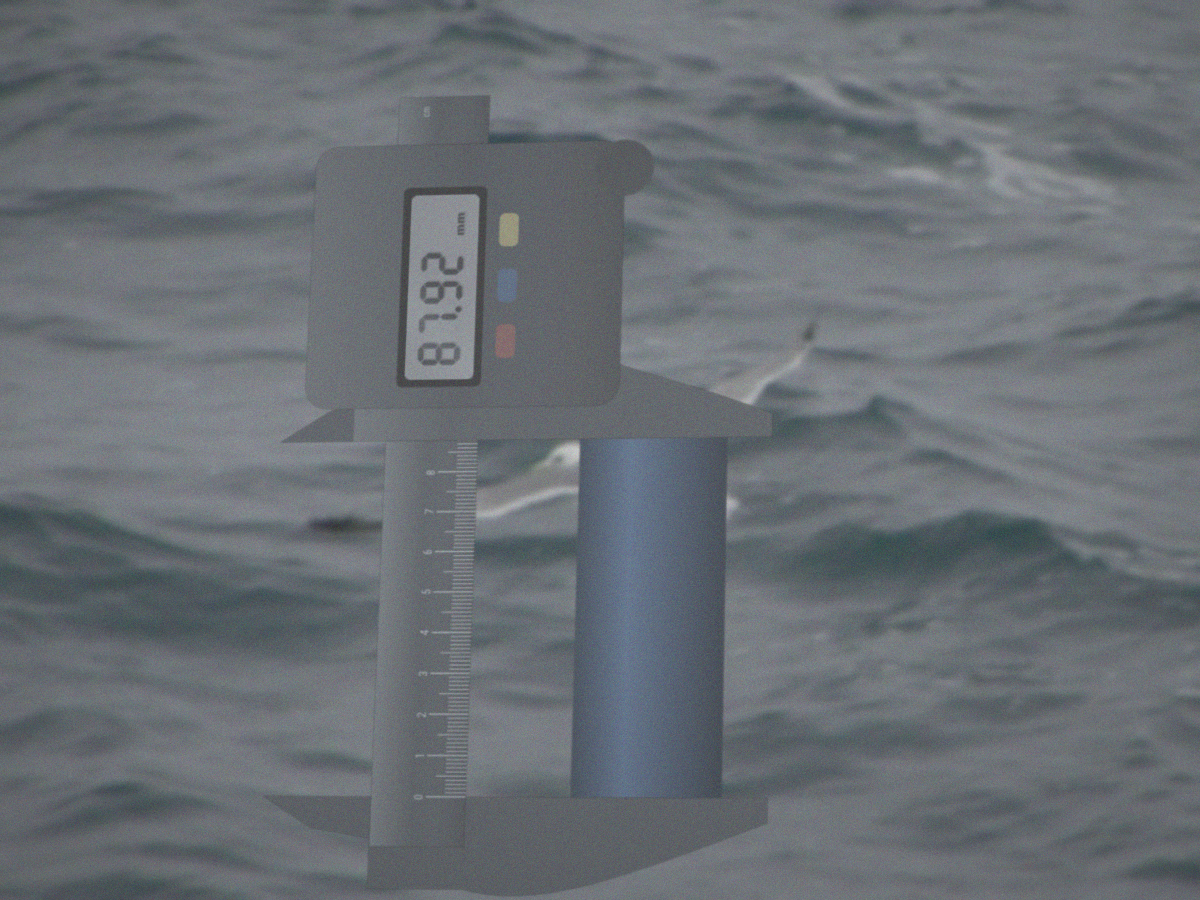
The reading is 87.92 mm
